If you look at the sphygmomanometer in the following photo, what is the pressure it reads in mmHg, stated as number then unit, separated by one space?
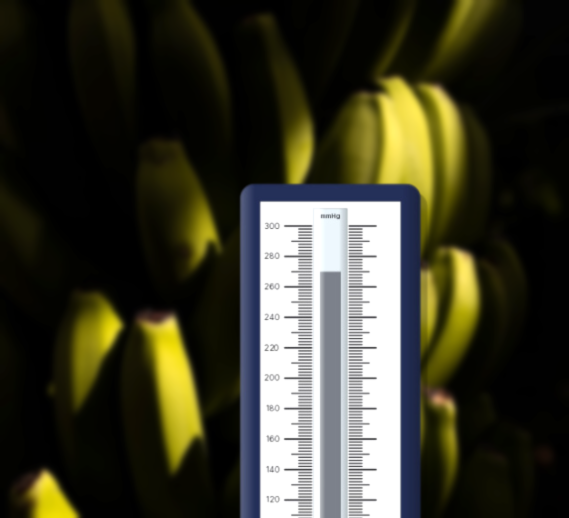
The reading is 270 mmHg
